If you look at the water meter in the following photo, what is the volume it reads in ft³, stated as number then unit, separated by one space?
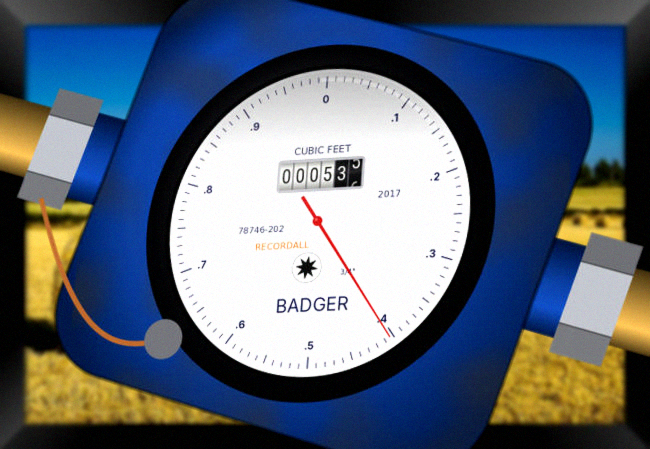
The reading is 535.40 ft³
